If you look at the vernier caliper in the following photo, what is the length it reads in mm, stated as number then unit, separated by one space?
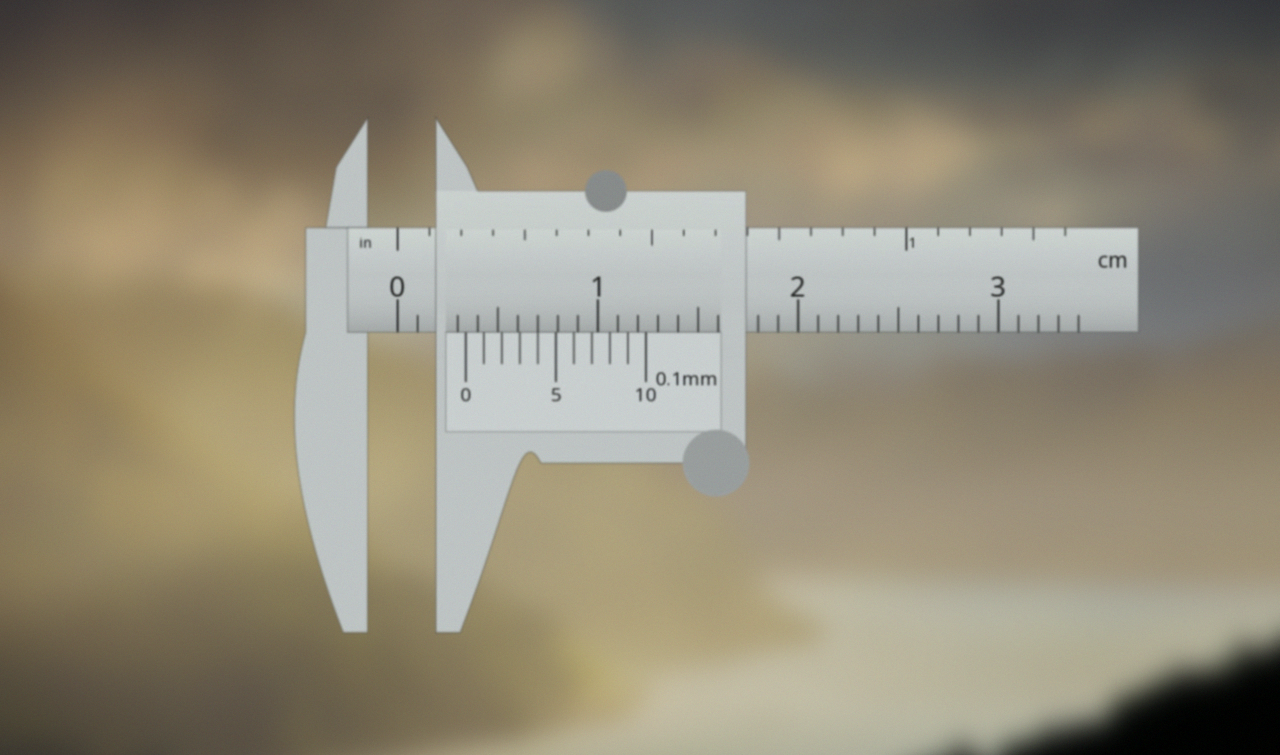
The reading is 3.4 mm
